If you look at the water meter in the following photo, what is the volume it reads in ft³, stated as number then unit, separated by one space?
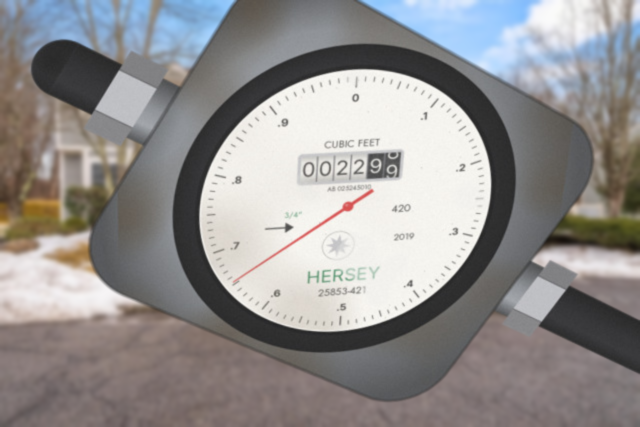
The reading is 2298.65 ft³
